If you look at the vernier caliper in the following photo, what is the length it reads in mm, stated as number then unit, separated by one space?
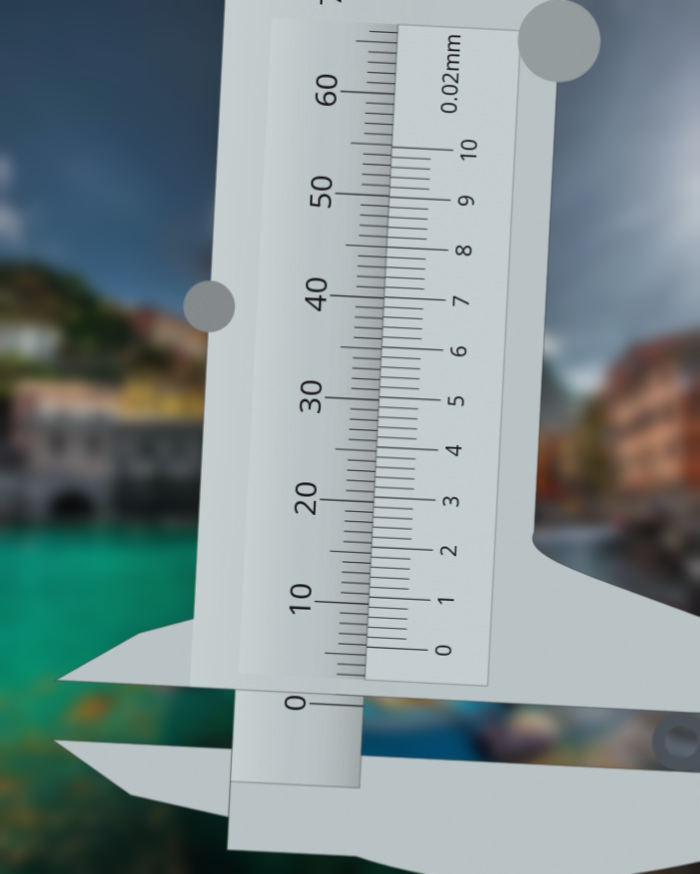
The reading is 5.8 mm
